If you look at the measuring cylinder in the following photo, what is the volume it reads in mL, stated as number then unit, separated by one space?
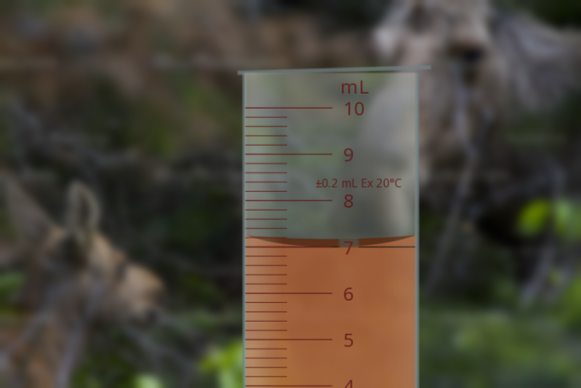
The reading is 7 mL
